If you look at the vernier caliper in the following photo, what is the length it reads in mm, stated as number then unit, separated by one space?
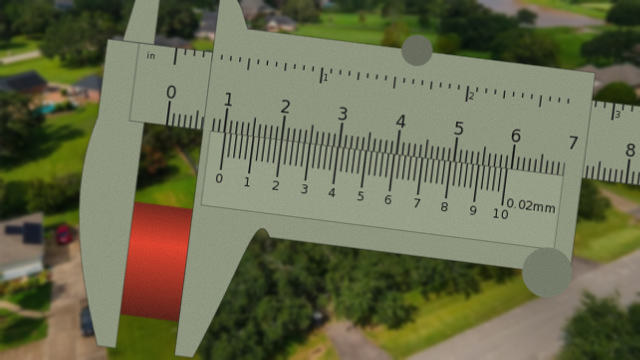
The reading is 10.2 mm
